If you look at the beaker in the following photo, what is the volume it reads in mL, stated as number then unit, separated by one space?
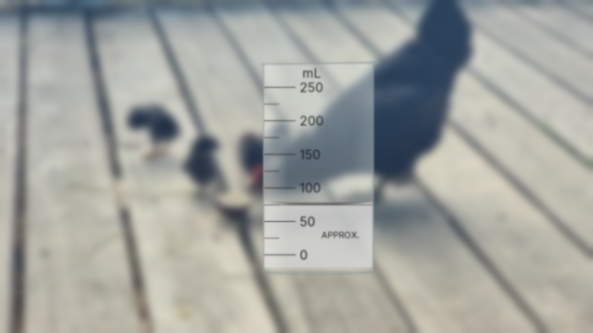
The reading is 75 mL
